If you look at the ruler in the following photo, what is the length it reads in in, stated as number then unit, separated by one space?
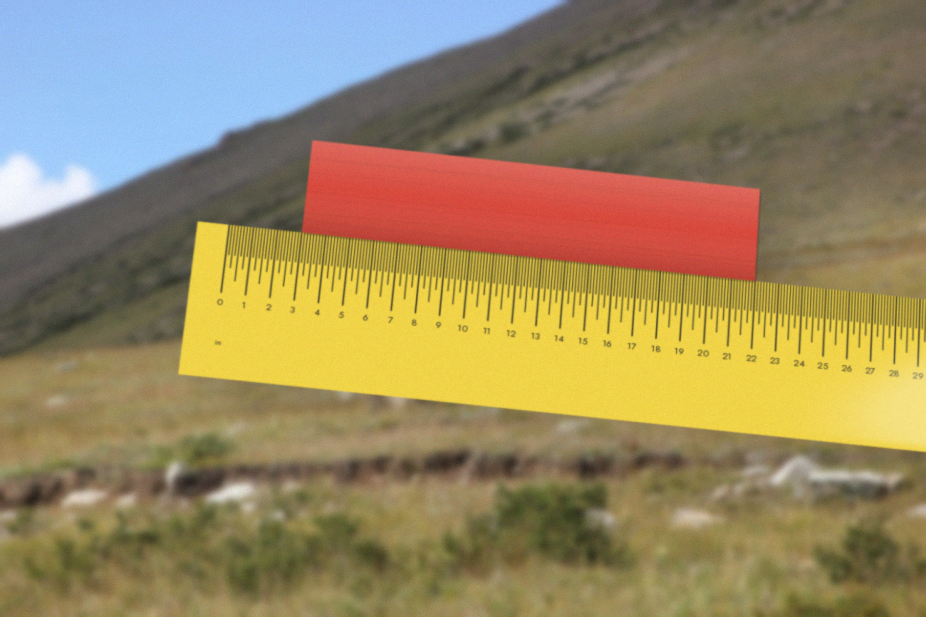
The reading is 19 in
